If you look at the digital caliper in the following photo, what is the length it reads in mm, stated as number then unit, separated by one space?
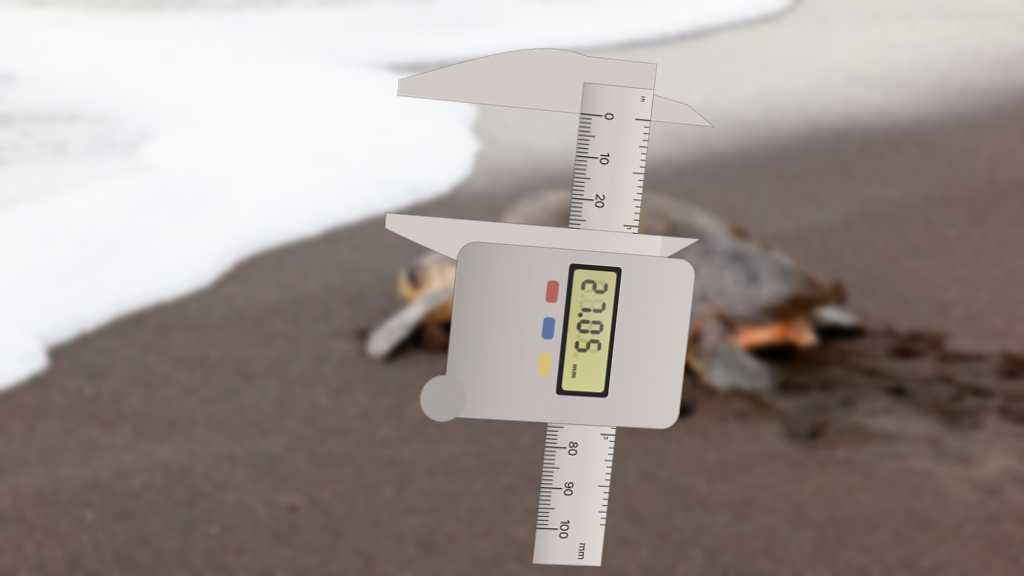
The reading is 27.05 mm
